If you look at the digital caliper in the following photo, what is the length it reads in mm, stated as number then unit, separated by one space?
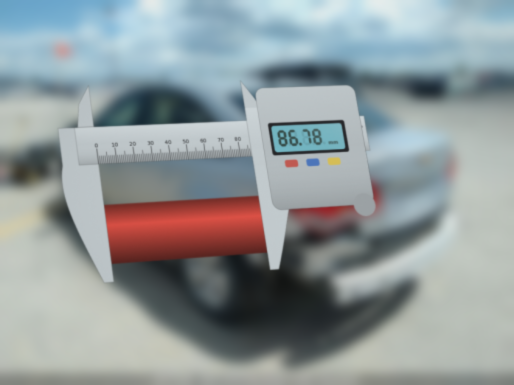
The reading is 86.78 mm
